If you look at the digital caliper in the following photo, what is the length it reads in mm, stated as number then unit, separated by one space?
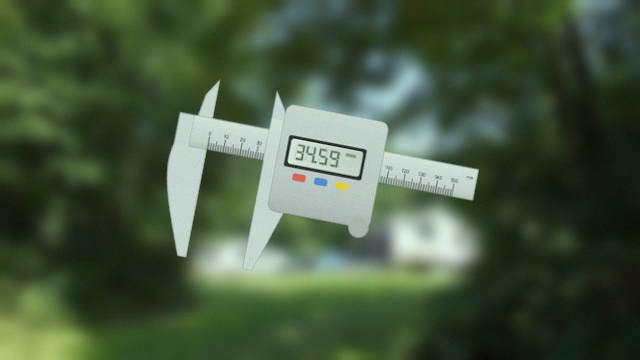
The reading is 34.59 mm
